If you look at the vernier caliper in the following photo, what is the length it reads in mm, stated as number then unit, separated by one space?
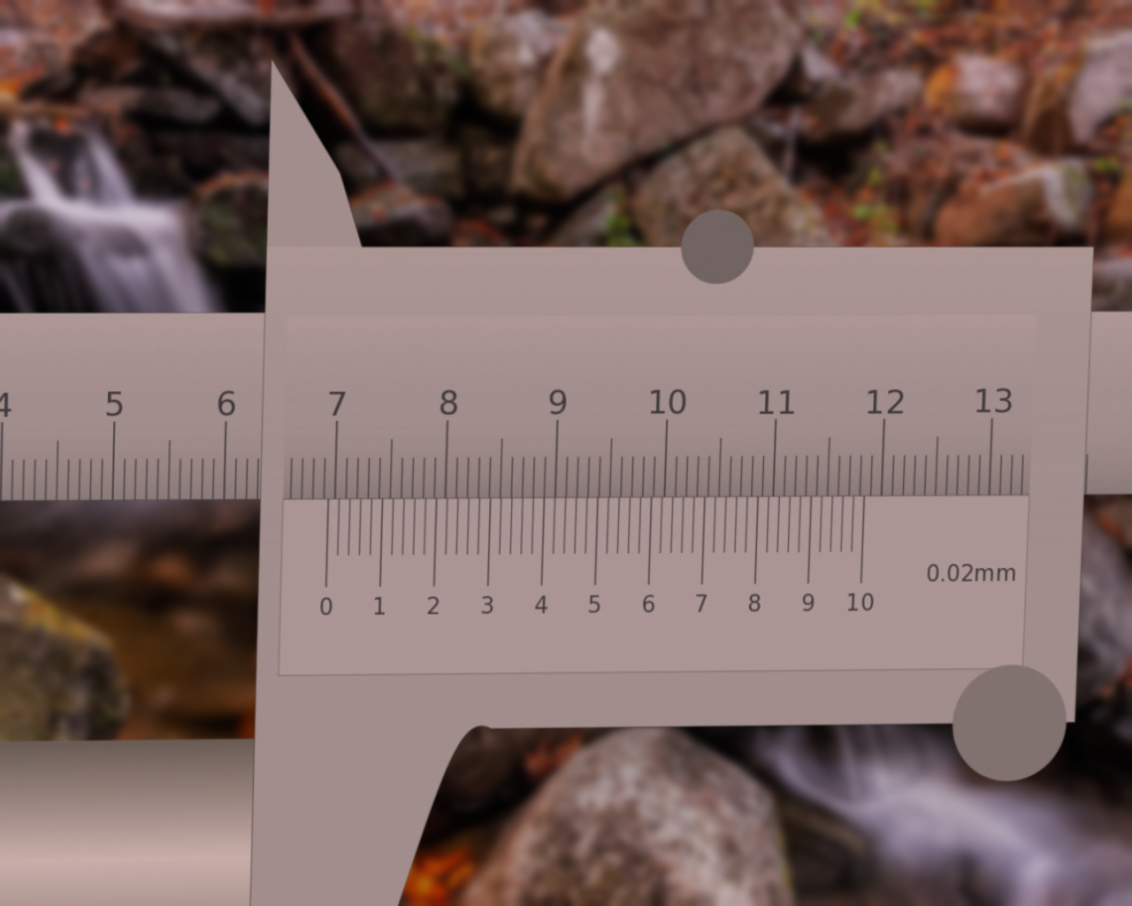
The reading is 69.4 mm
